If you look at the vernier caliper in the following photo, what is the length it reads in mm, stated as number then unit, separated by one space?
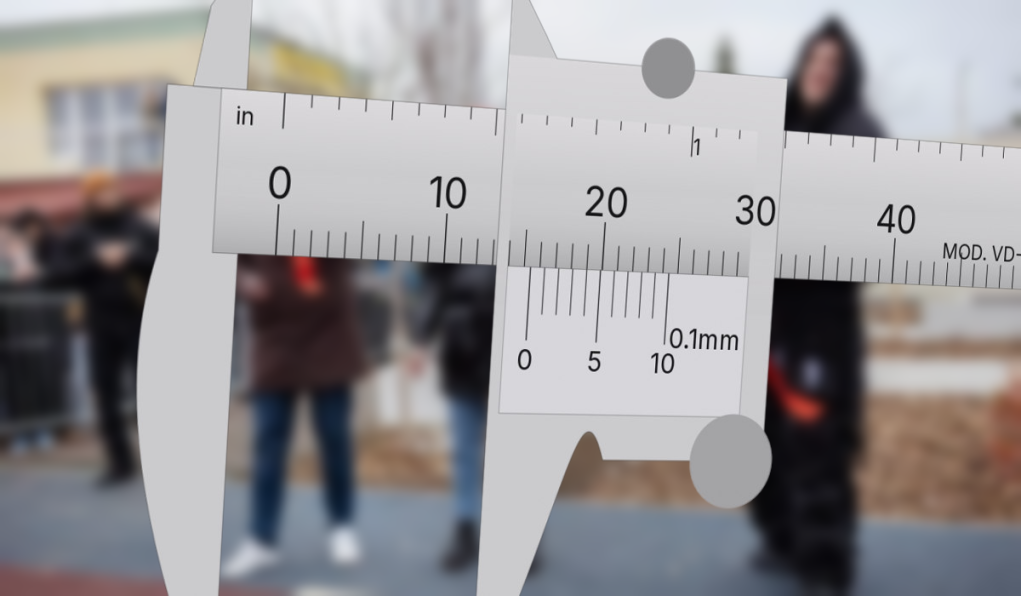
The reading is 15.4 mm
